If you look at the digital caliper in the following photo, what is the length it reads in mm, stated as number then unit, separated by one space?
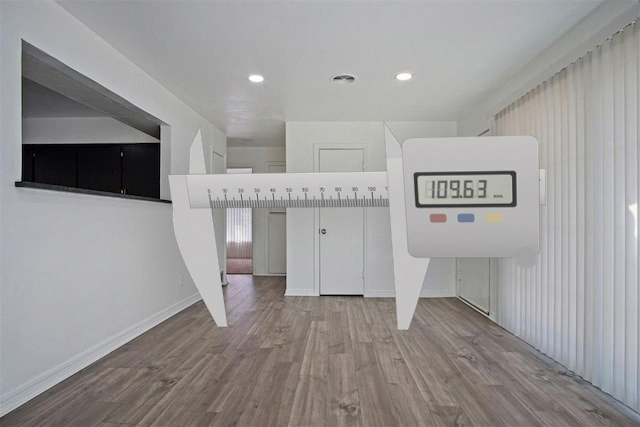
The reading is 109.63 mm
